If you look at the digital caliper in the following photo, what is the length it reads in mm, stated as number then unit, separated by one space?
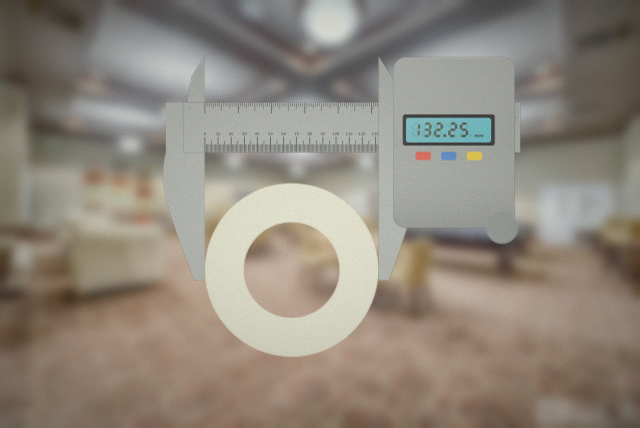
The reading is 132.25 mm
